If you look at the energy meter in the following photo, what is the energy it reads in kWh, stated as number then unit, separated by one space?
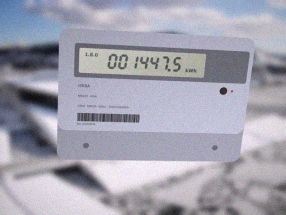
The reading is 1447.5 kWh
